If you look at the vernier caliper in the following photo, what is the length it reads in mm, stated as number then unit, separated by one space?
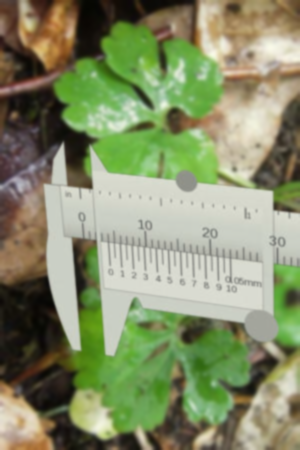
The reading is 4.0 mm
